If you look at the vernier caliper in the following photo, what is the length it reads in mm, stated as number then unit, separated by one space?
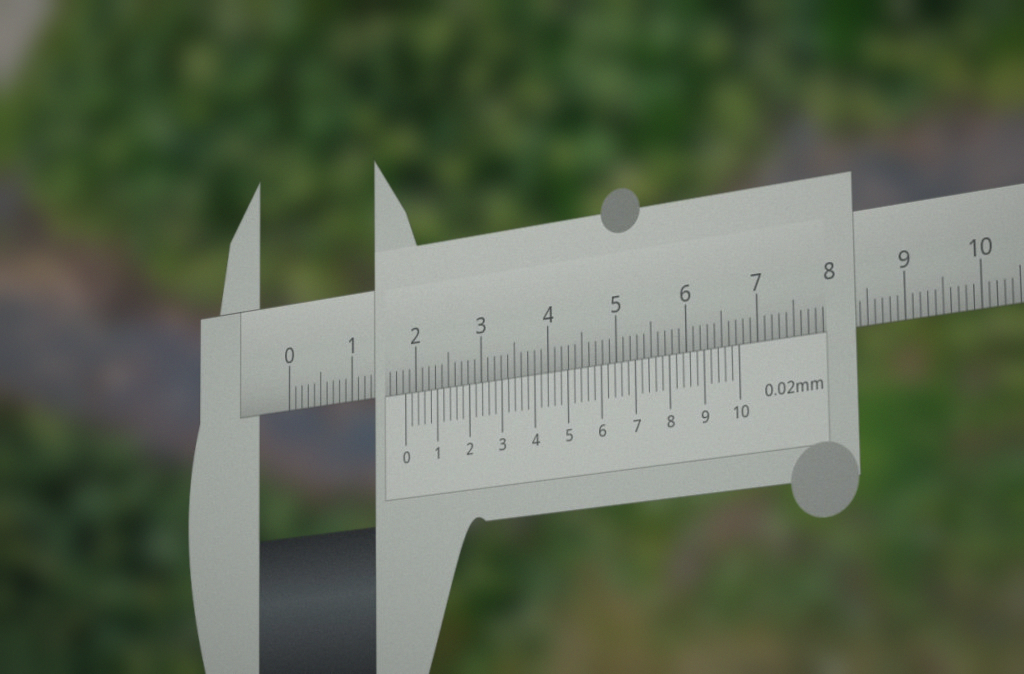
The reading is 18.4 mm
